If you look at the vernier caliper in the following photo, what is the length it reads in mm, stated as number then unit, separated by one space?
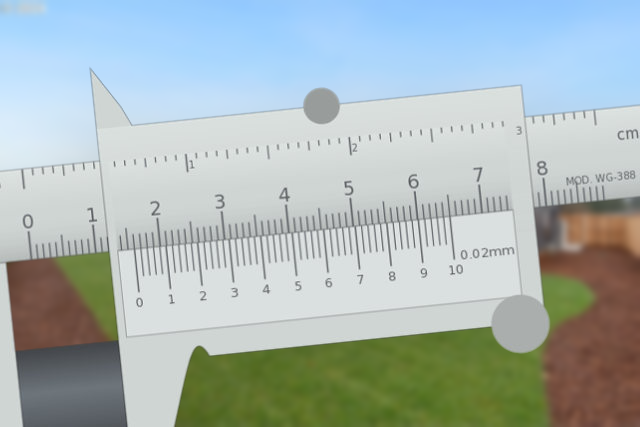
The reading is 16.0 mm
